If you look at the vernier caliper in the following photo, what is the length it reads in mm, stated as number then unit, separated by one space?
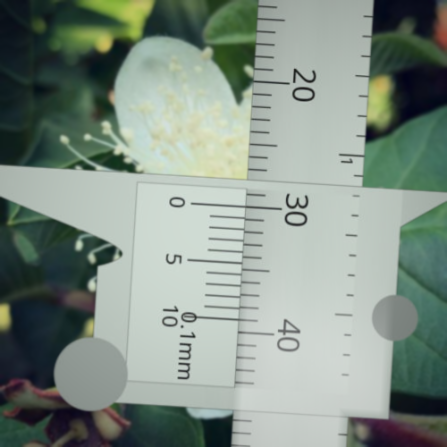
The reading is 30.0 mm
